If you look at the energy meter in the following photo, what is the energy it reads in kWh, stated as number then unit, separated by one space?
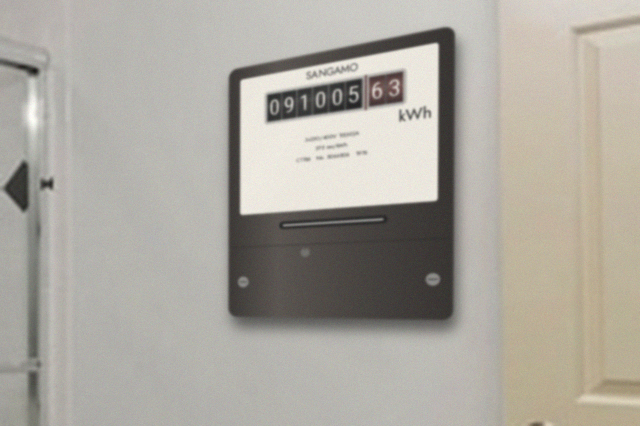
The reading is 91005.63 kWh
